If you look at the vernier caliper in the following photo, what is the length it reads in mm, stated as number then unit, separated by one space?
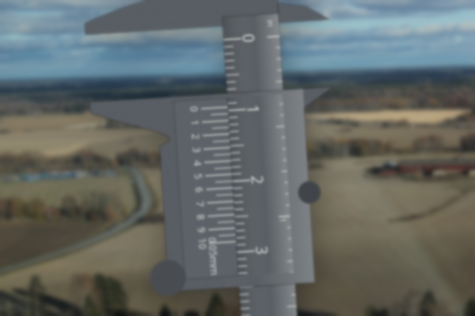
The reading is 9.5 mm
